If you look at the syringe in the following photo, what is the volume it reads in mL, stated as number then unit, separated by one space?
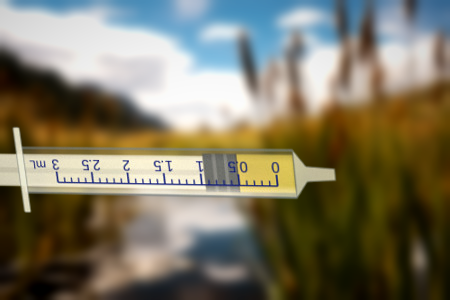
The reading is 0.5 mL
